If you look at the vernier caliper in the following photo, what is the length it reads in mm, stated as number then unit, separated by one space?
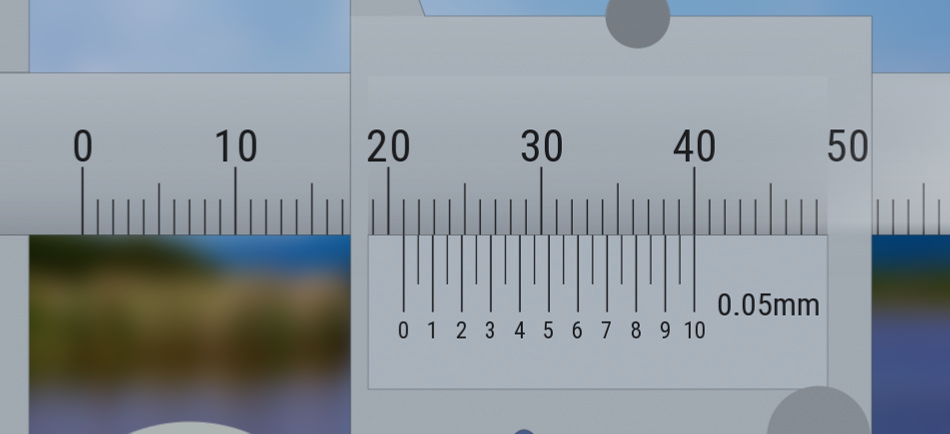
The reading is 21.0 mm
